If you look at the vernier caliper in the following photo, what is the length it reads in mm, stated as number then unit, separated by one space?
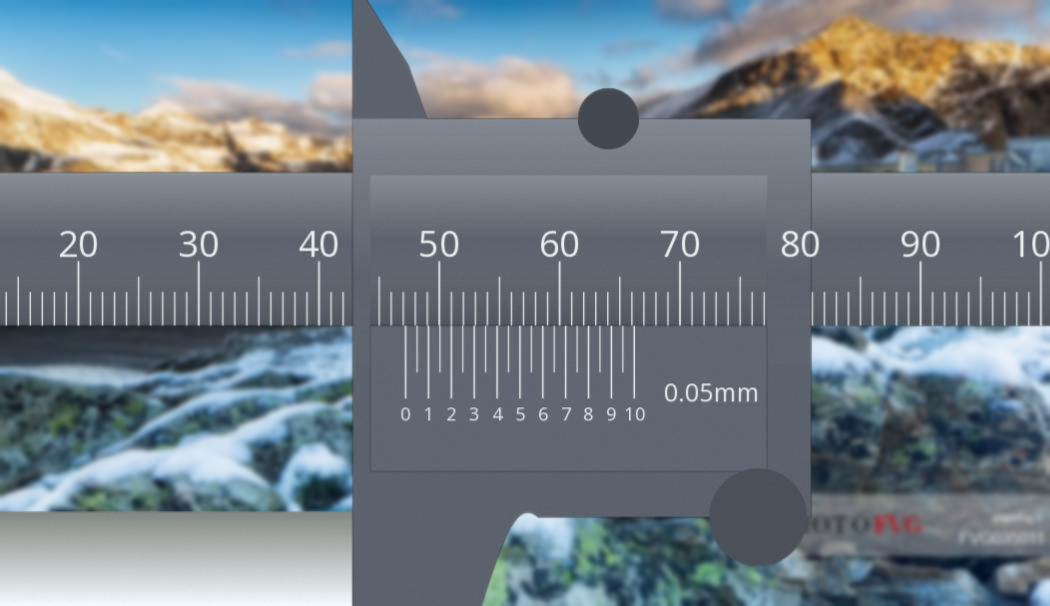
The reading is 47.2 mm
